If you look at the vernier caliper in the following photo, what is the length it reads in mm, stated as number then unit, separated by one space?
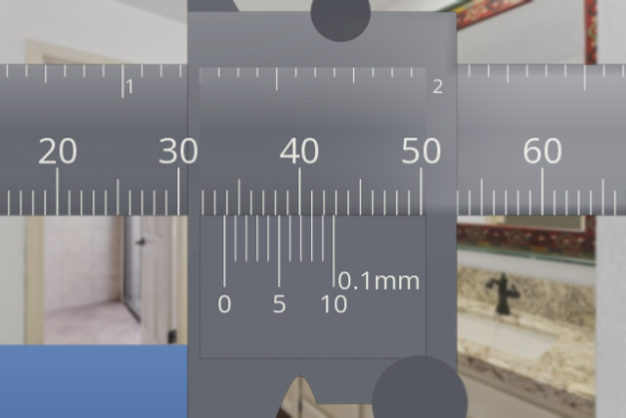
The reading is 33.8 mm
